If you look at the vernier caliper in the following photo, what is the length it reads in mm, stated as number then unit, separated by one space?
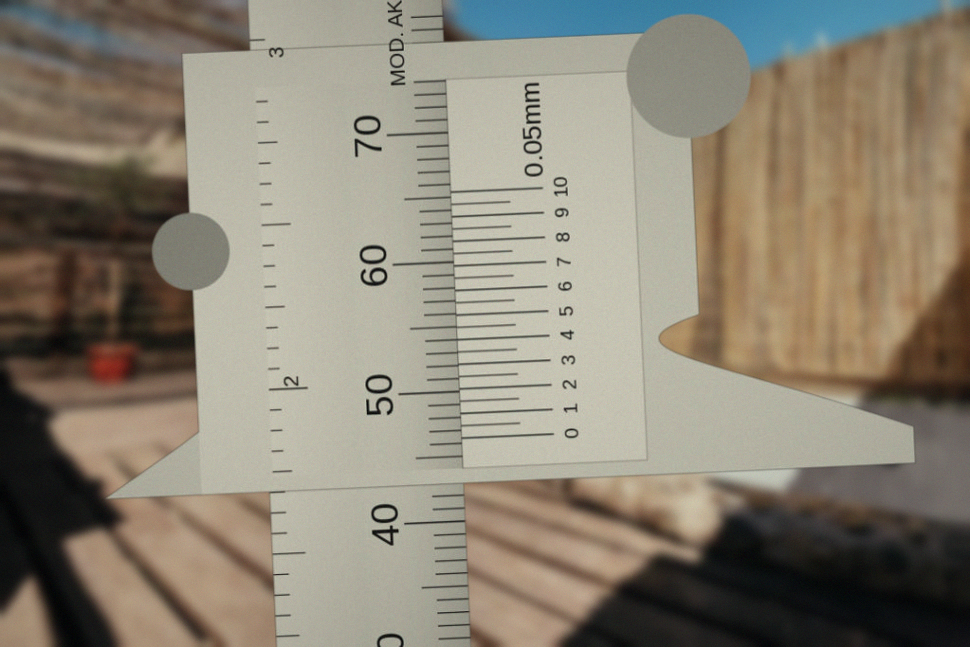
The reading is 46.4 mm
